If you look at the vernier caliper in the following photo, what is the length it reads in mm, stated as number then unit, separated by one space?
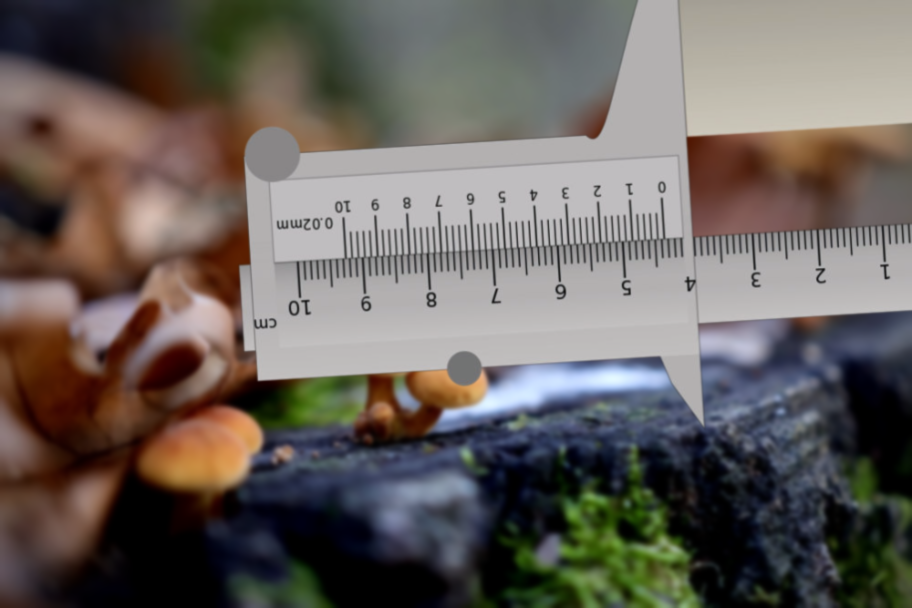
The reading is 43.6 mm
